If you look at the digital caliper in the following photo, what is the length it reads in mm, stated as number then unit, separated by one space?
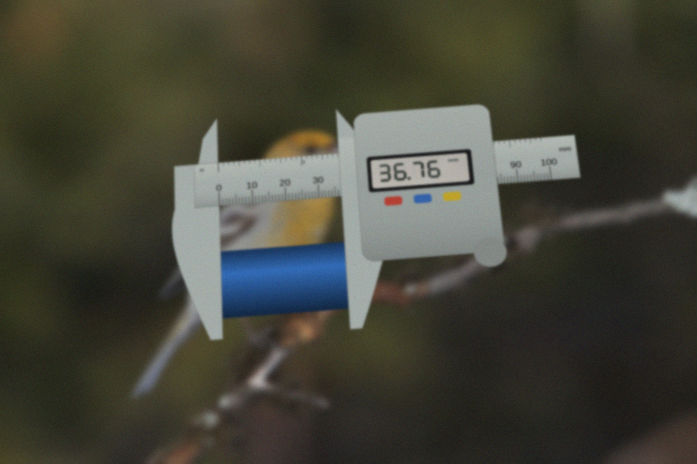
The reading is 36.76 mm
